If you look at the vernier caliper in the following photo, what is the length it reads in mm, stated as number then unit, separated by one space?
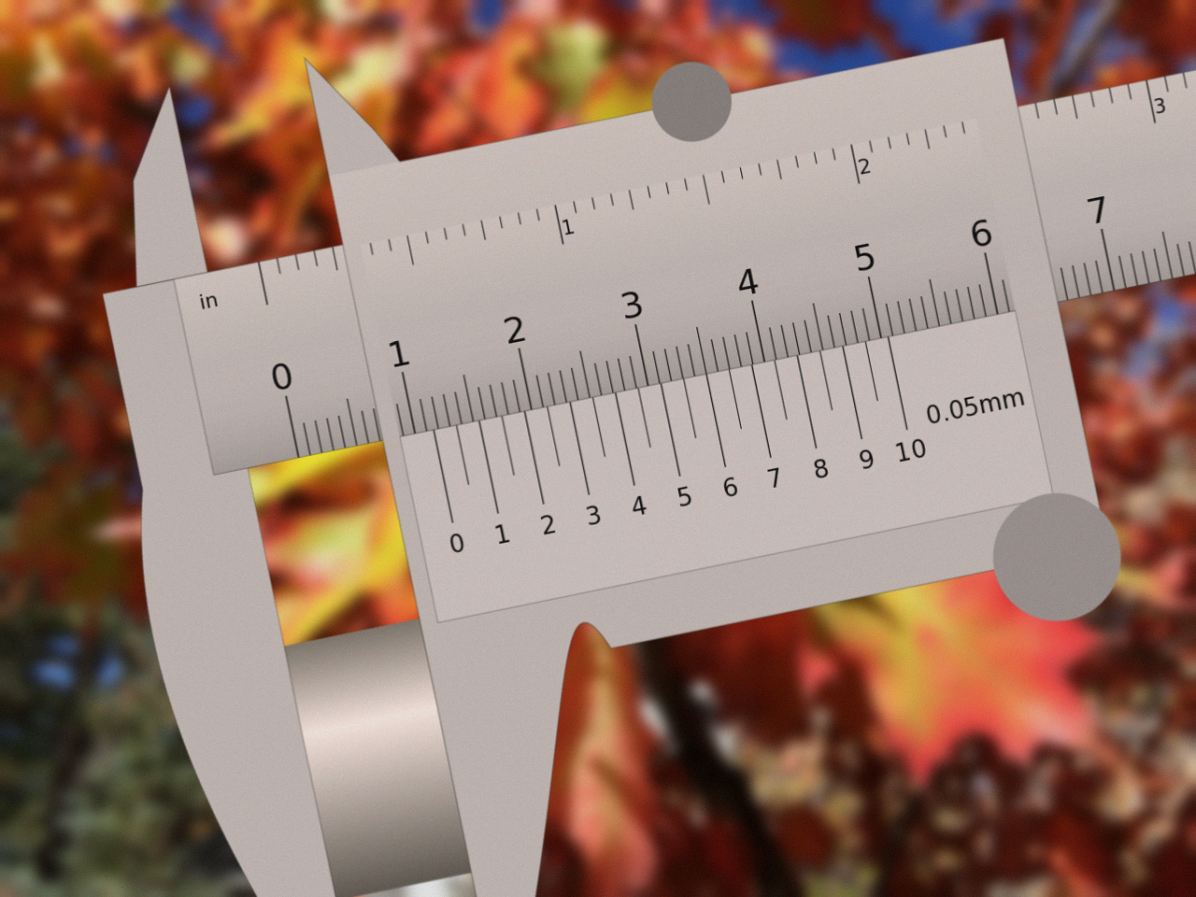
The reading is 11.6 mm
